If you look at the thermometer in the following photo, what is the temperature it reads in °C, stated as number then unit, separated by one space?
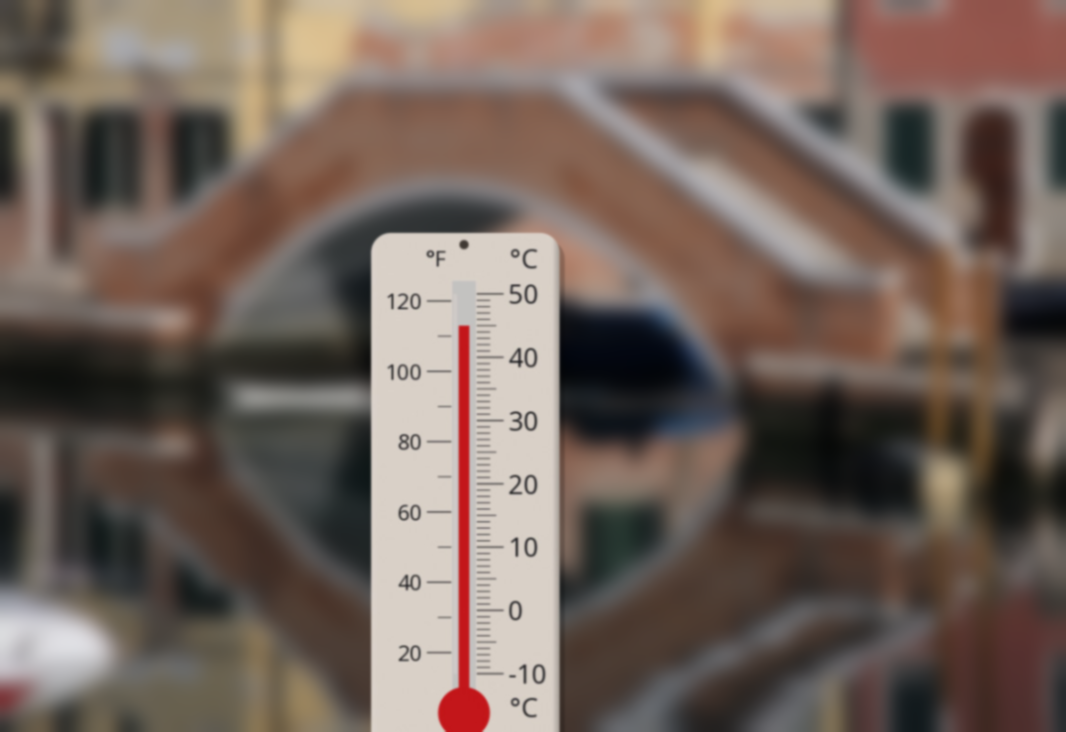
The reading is 45 °C
